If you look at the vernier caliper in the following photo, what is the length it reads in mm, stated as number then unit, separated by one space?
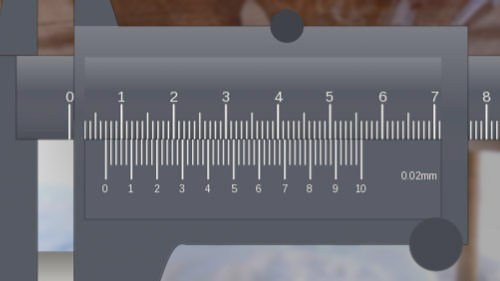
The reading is 7.0 mm
